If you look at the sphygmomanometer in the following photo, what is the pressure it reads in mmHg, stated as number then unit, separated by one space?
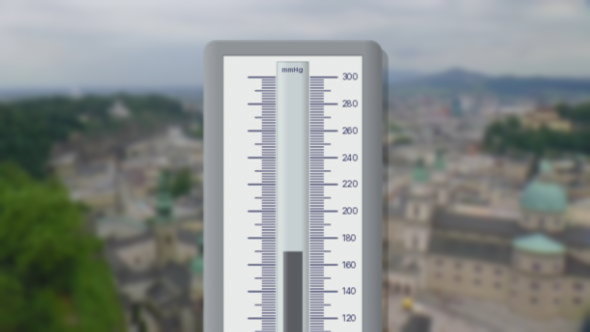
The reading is 170 mmHg
